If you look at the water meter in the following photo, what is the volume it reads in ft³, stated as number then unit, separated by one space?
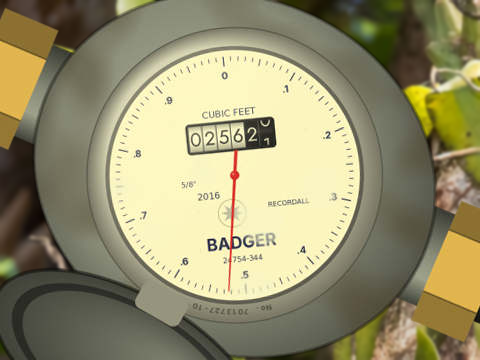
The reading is 25620.52 ft³
